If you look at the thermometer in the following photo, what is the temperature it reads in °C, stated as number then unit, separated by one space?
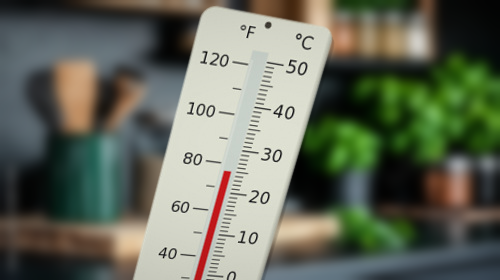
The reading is 25 °C
